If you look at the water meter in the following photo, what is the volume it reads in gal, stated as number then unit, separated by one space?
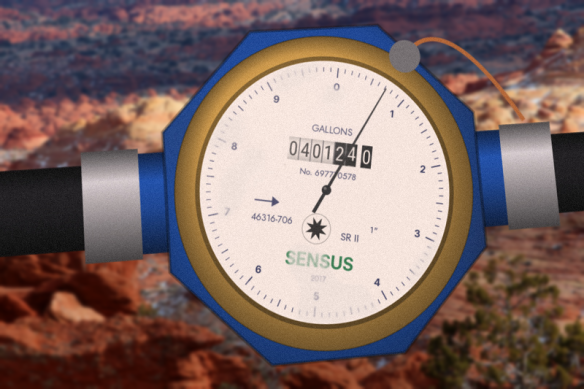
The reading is 401240.7 gal
